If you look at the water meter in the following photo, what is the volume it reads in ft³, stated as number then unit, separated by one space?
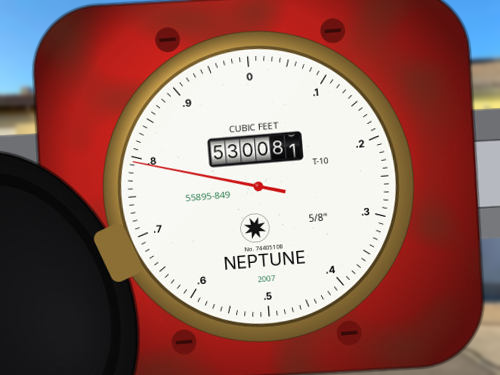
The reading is 530080.79 ft³
